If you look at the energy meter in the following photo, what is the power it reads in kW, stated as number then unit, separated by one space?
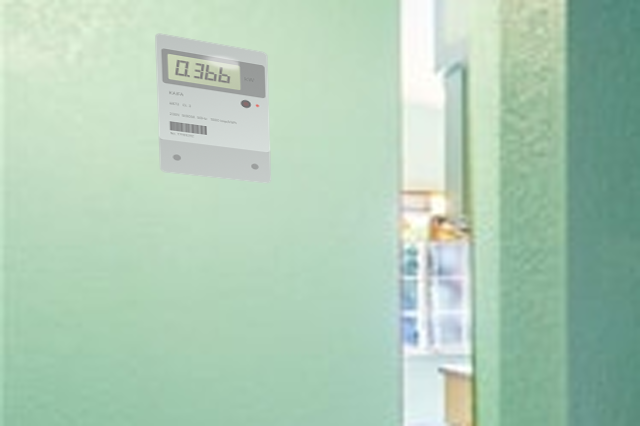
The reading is 0.366 kW
